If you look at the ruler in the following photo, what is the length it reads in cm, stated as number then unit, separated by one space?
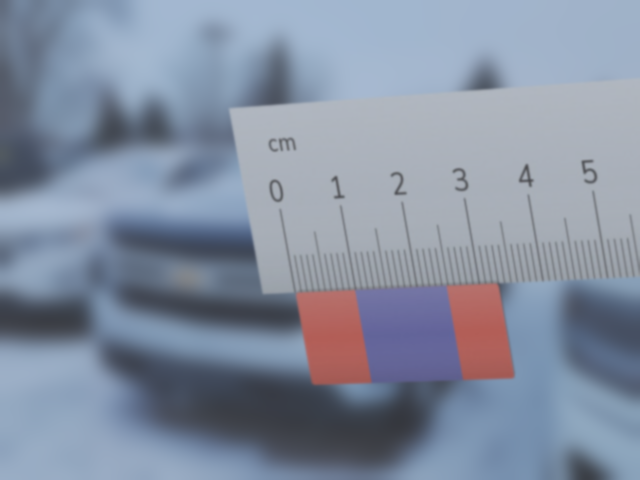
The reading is 3.3 cm
